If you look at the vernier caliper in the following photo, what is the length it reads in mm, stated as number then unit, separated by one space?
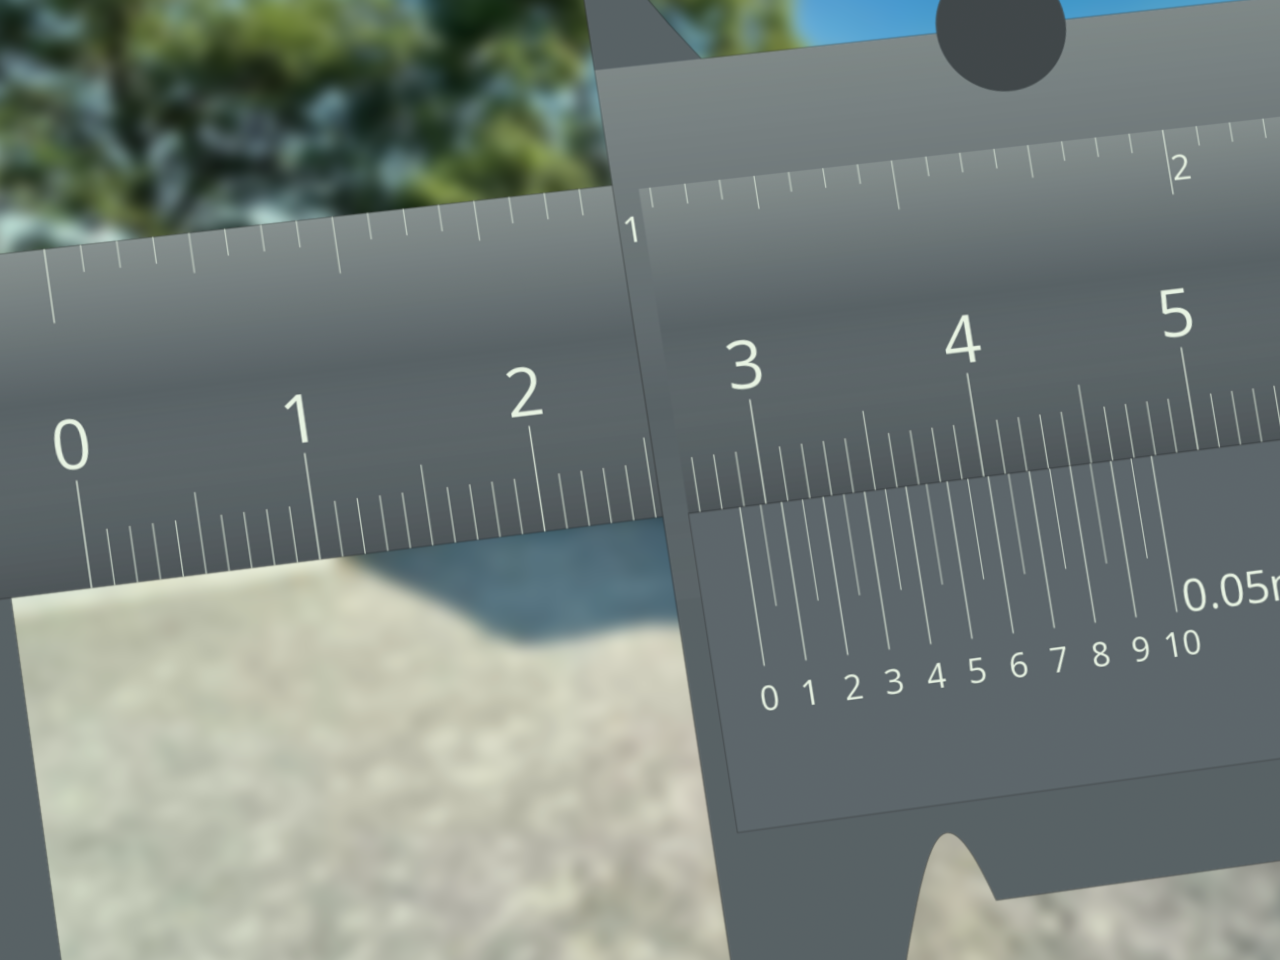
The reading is 28.8 mm
